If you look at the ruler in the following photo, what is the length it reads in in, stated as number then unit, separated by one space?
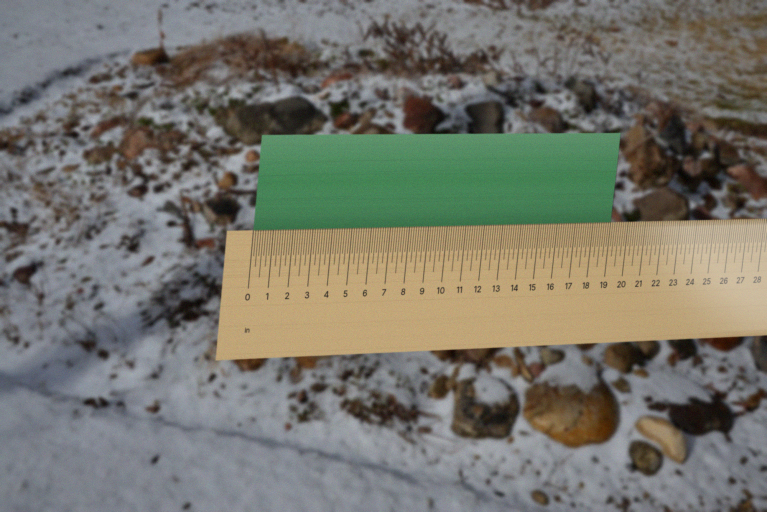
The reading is 19 in
